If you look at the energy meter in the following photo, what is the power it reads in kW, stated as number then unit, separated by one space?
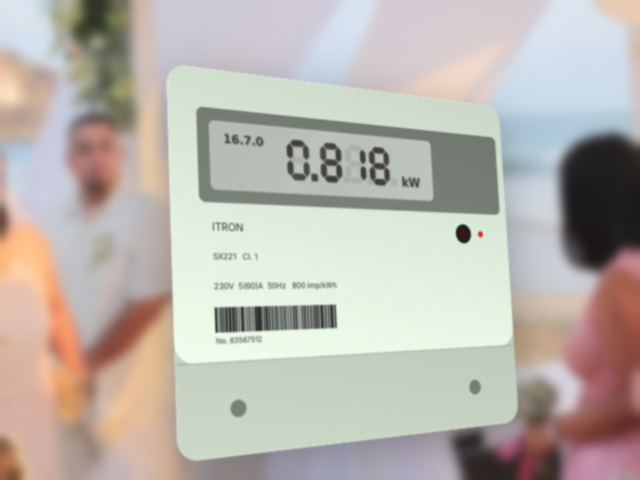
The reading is 0.818 kW
